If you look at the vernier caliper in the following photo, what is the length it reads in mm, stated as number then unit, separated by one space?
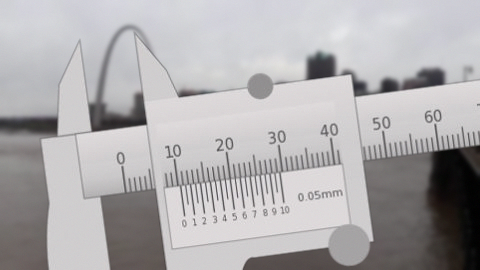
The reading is 10.5 mm
